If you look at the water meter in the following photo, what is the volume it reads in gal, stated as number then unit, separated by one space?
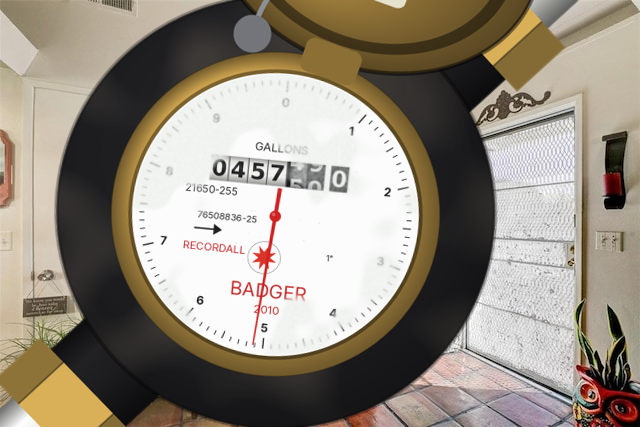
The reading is 457495.1 gal
